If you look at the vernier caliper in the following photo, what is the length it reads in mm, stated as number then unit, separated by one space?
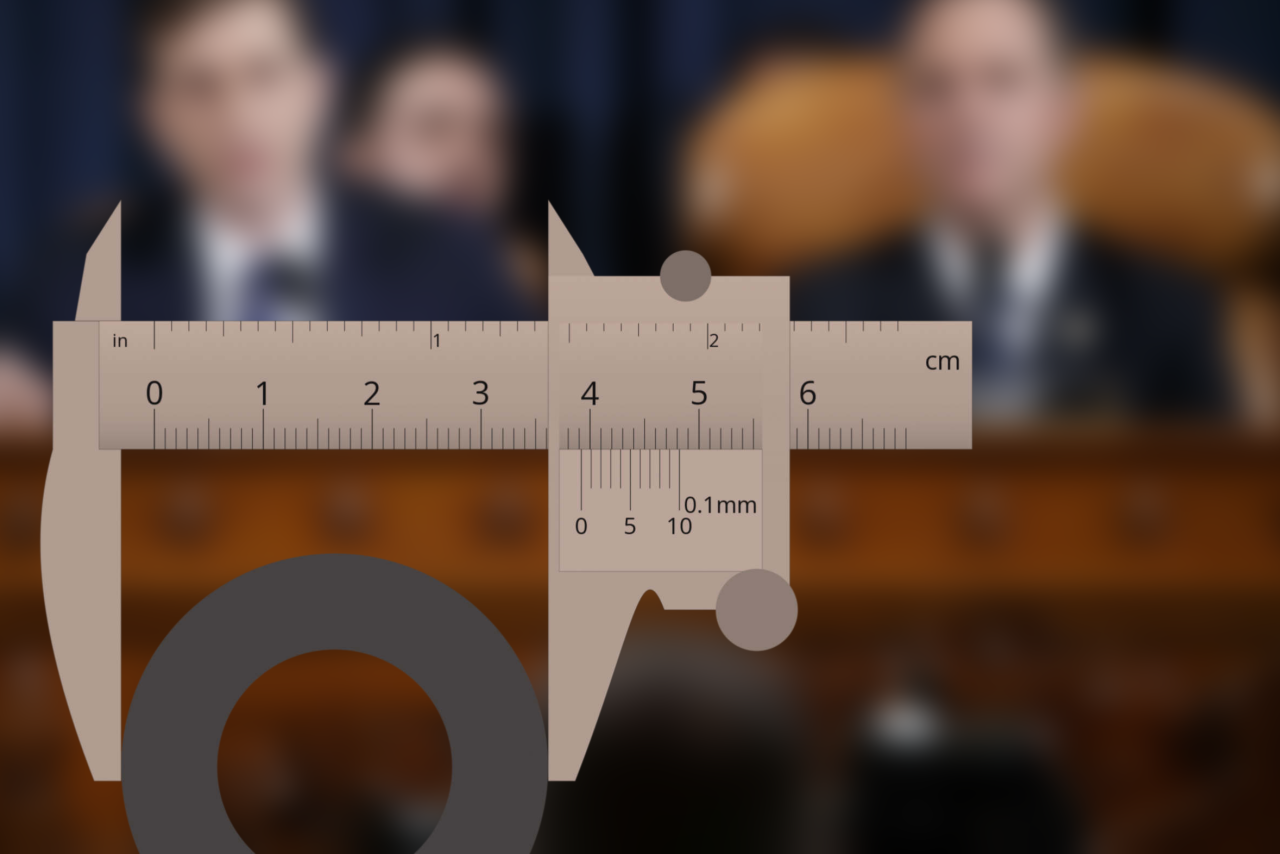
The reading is 39.2 mm
